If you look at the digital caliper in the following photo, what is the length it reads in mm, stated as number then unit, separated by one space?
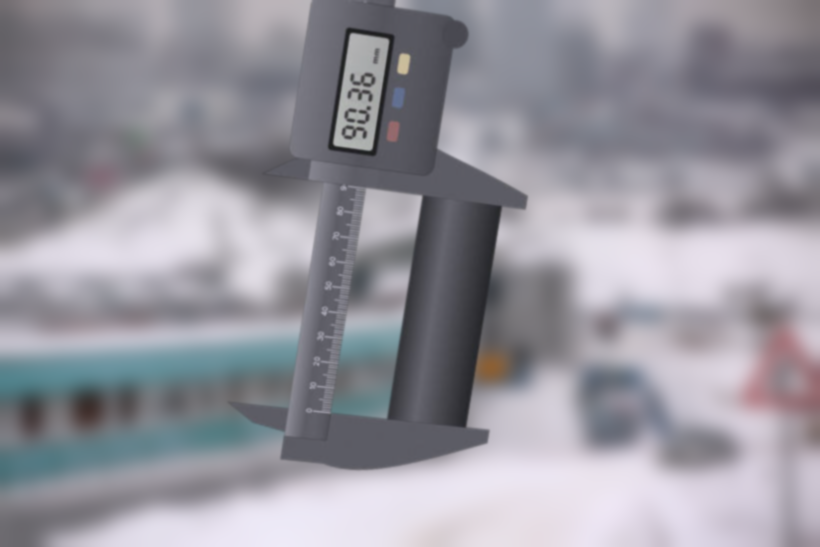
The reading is 90.36 mm
